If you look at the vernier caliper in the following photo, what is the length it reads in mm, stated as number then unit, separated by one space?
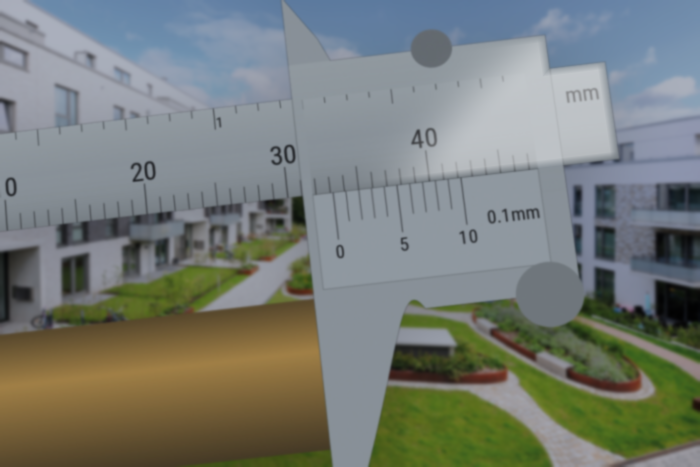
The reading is 33.2 mm
